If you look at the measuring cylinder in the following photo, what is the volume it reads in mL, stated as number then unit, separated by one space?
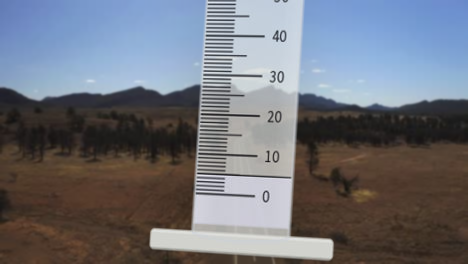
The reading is 5 mL
